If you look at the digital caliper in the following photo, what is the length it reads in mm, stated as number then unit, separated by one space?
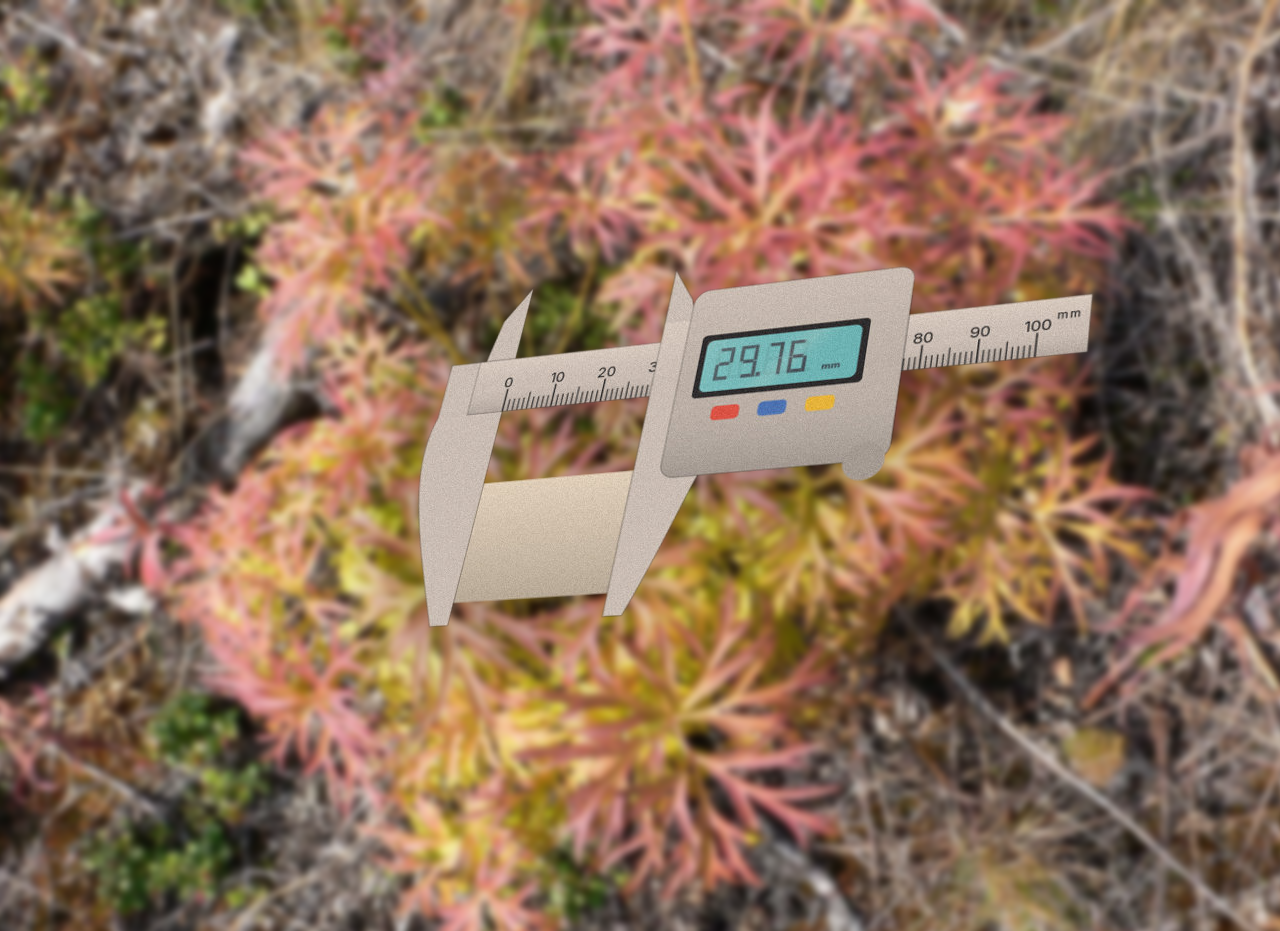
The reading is 29.76 mm
